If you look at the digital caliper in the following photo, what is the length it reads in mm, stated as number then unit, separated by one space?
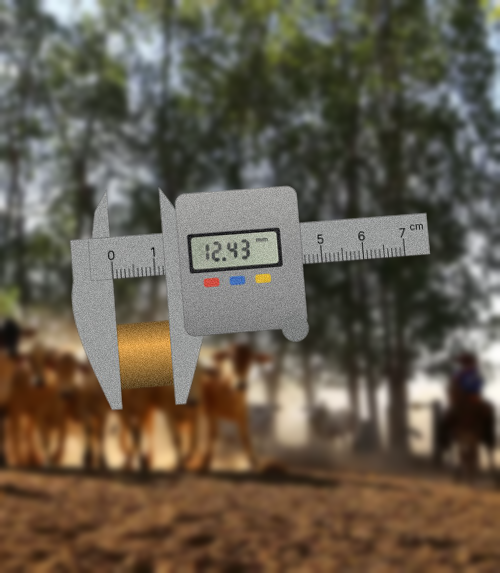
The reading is 12.43 mm
